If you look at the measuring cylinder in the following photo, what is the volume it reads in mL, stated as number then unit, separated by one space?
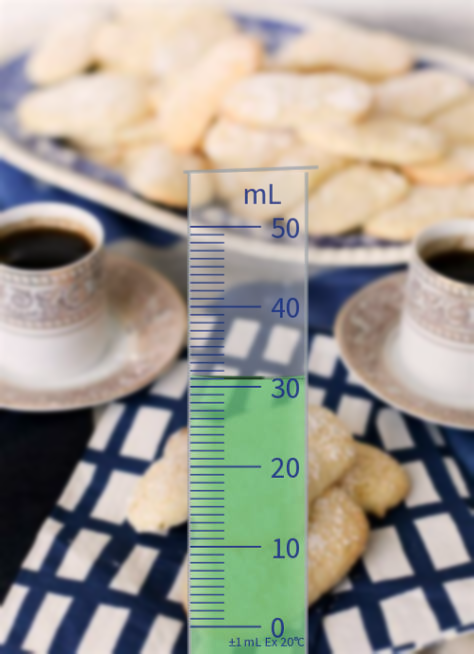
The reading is 31 mL
